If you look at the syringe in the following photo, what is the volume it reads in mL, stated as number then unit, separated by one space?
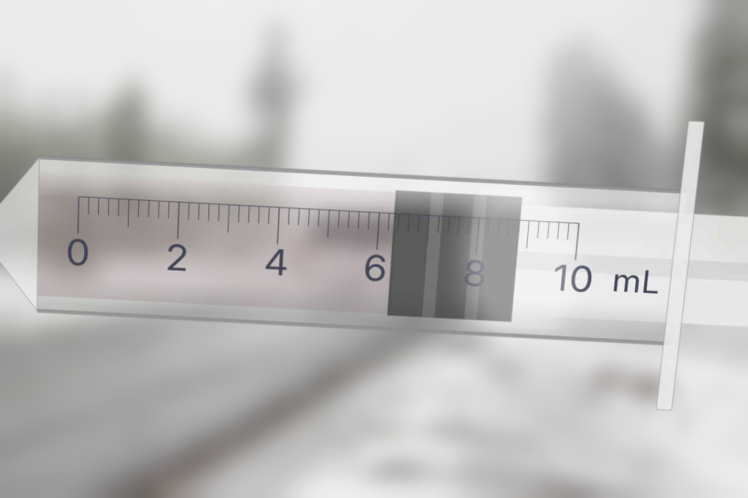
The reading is 6.3 mL
